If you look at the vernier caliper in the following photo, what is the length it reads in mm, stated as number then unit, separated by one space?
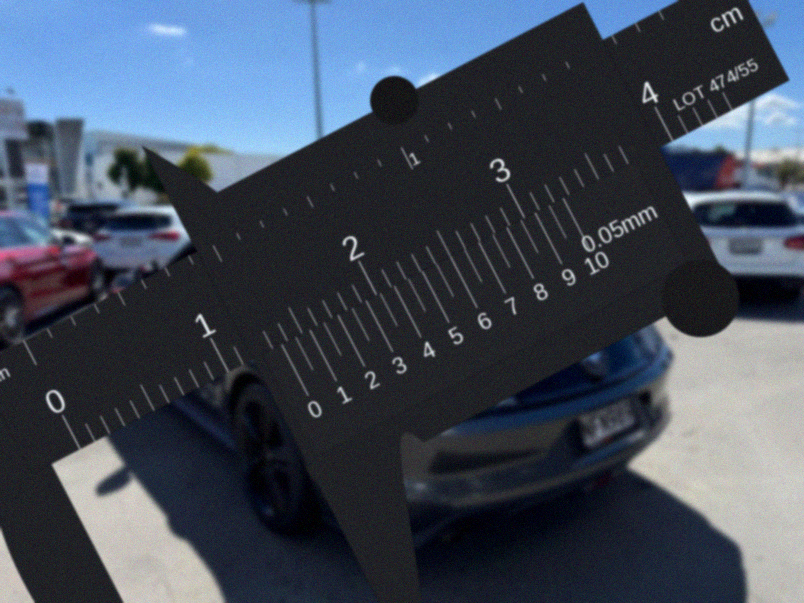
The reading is 13.6 mm
